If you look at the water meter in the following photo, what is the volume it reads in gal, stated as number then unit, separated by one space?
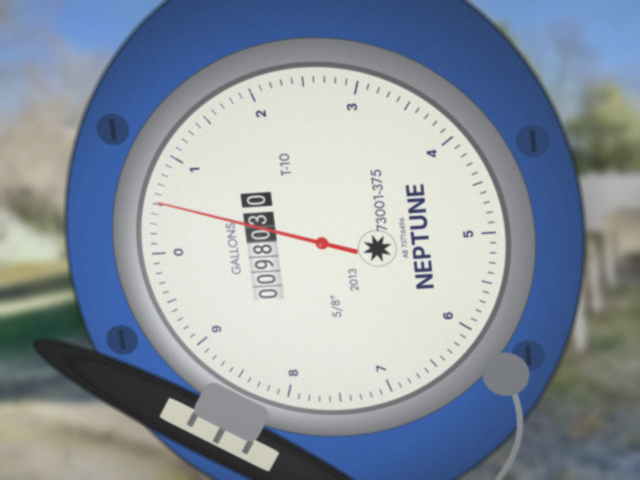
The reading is 98030.5 gal
